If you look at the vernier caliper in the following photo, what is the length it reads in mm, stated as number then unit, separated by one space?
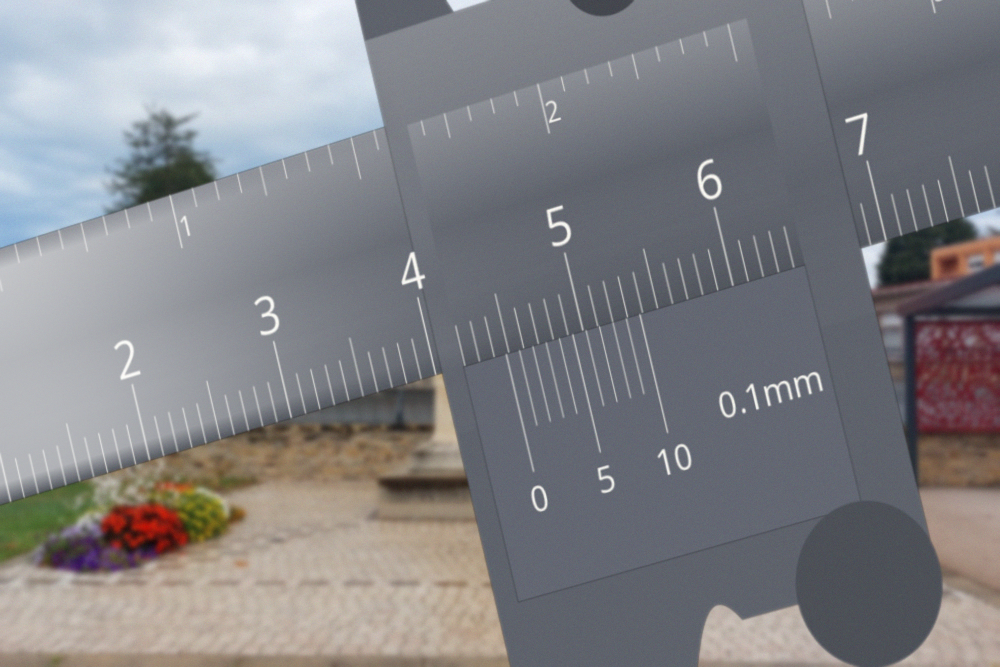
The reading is 44.8 mm
